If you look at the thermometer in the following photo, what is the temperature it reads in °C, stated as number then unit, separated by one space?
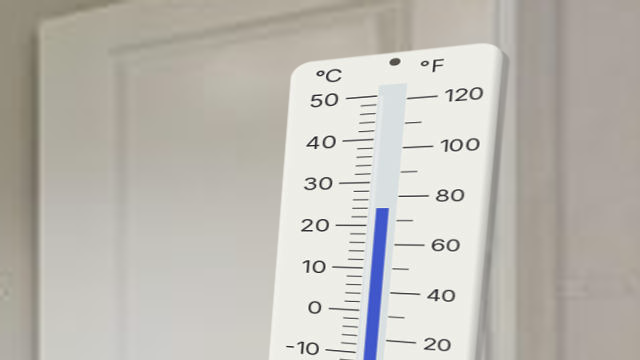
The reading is 24 °C
